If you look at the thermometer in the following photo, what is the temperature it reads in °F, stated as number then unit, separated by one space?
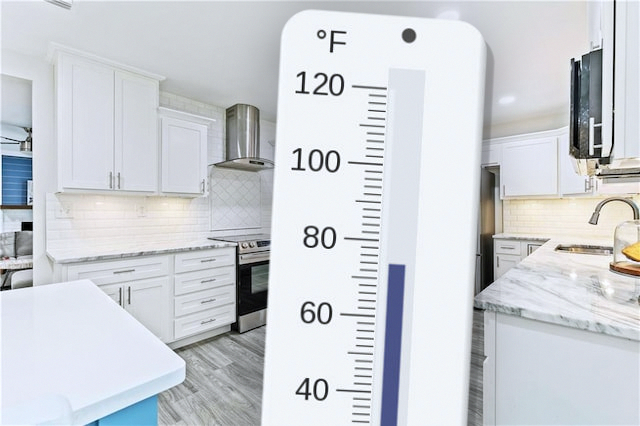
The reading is 74 °F
